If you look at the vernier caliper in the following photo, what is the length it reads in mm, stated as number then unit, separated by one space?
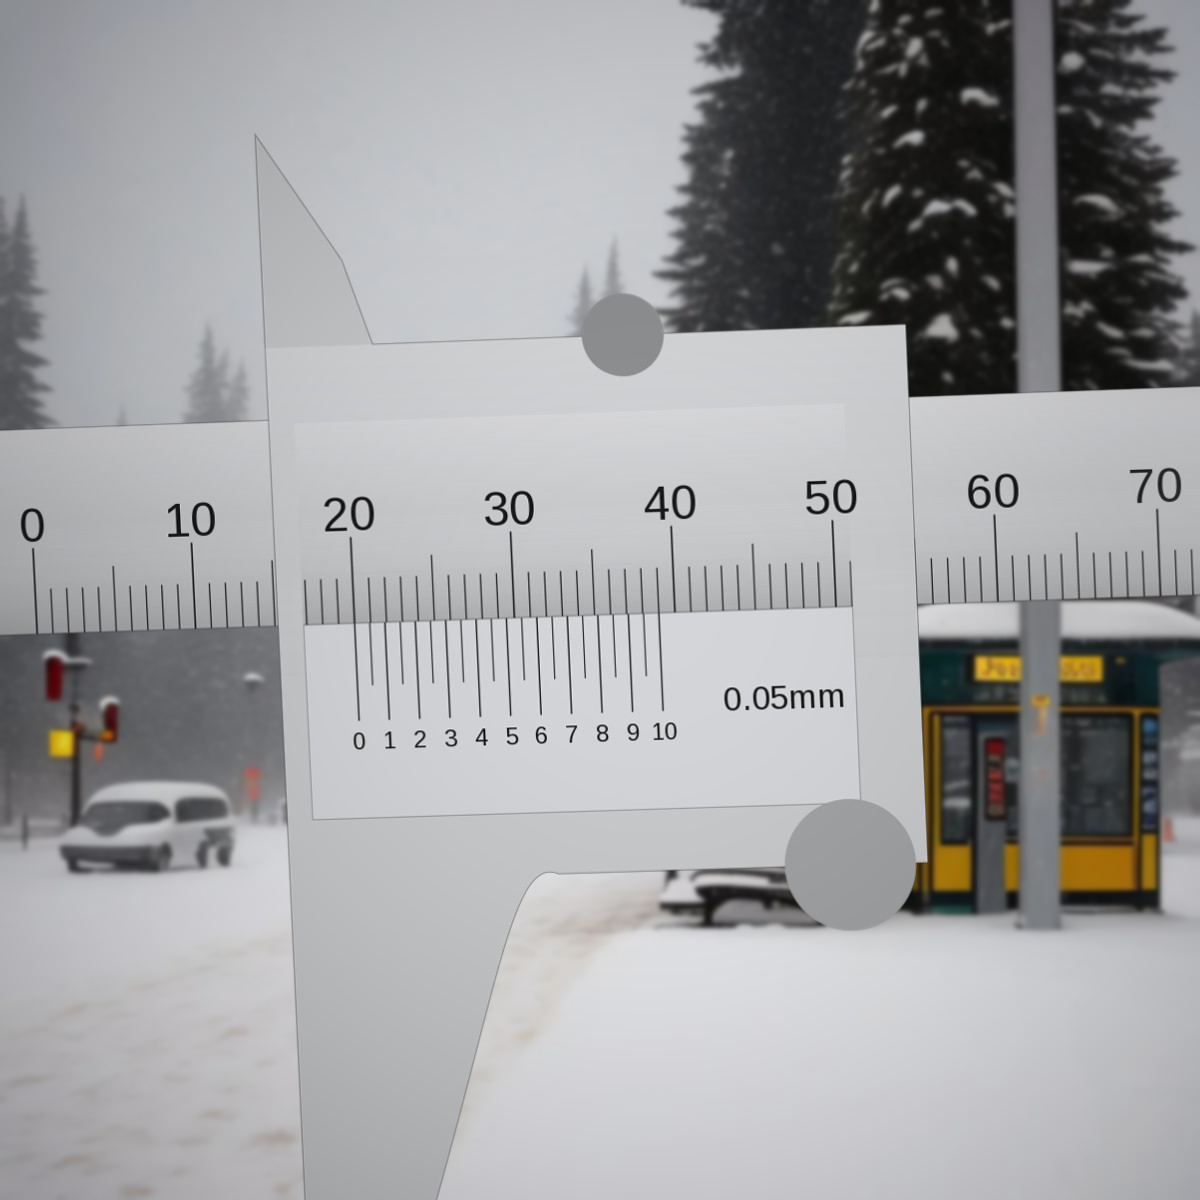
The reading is 20.0 mm
